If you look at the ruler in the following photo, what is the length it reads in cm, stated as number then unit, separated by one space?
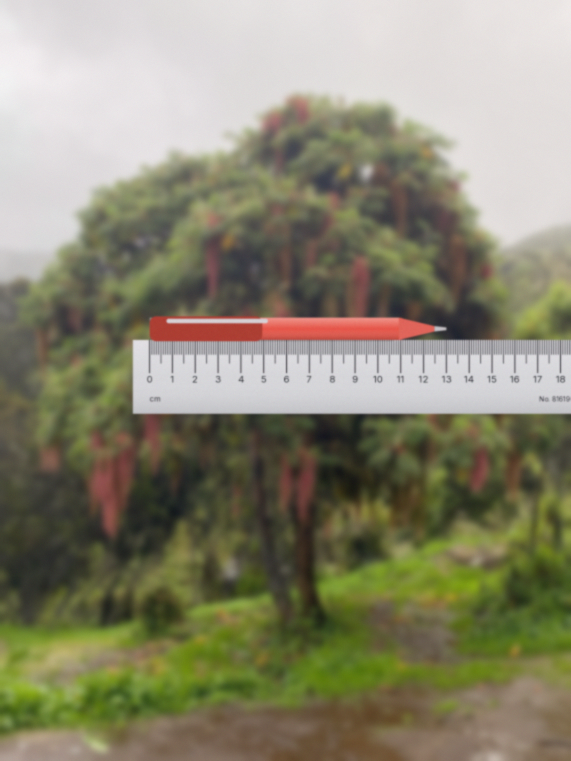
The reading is 13 cm
